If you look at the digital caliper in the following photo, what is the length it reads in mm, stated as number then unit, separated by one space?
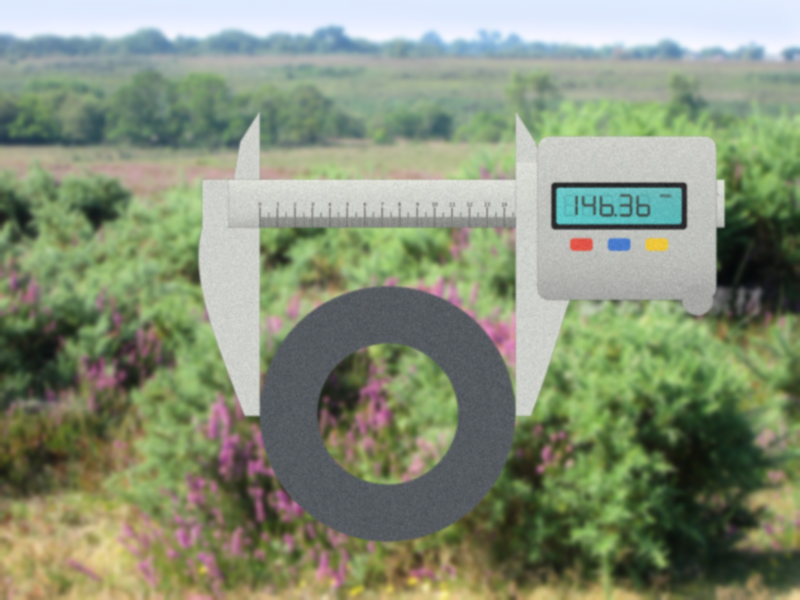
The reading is 146.36 mm
